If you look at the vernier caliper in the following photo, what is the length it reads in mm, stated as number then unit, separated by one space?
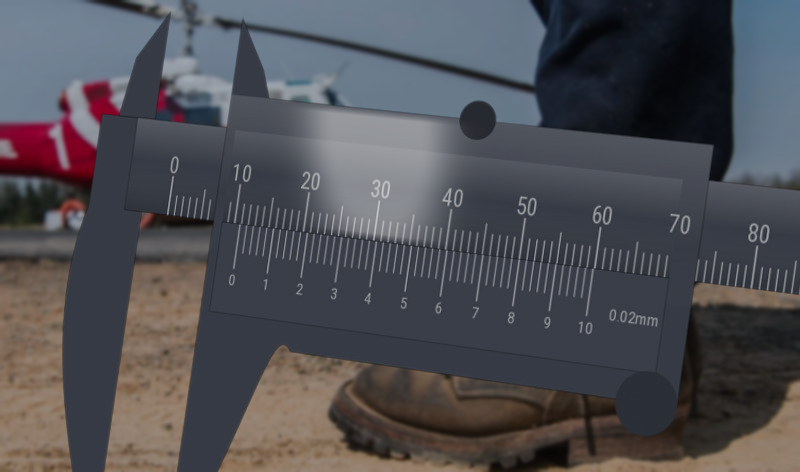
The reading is 10.8 mm
